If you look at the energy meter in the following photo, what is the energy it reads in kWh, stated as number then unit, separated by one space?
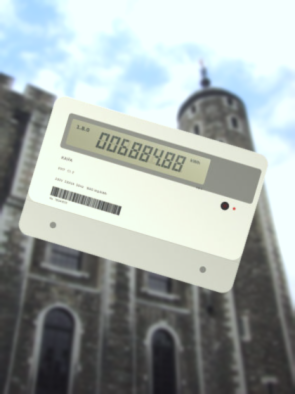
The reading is 6884.88 kWh
